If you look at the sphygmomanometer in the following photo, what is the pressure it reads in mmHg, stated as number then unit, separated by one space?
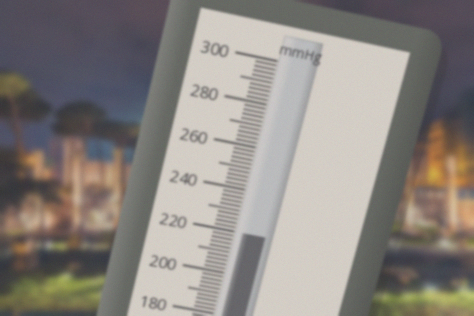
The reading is 220 mmHg
